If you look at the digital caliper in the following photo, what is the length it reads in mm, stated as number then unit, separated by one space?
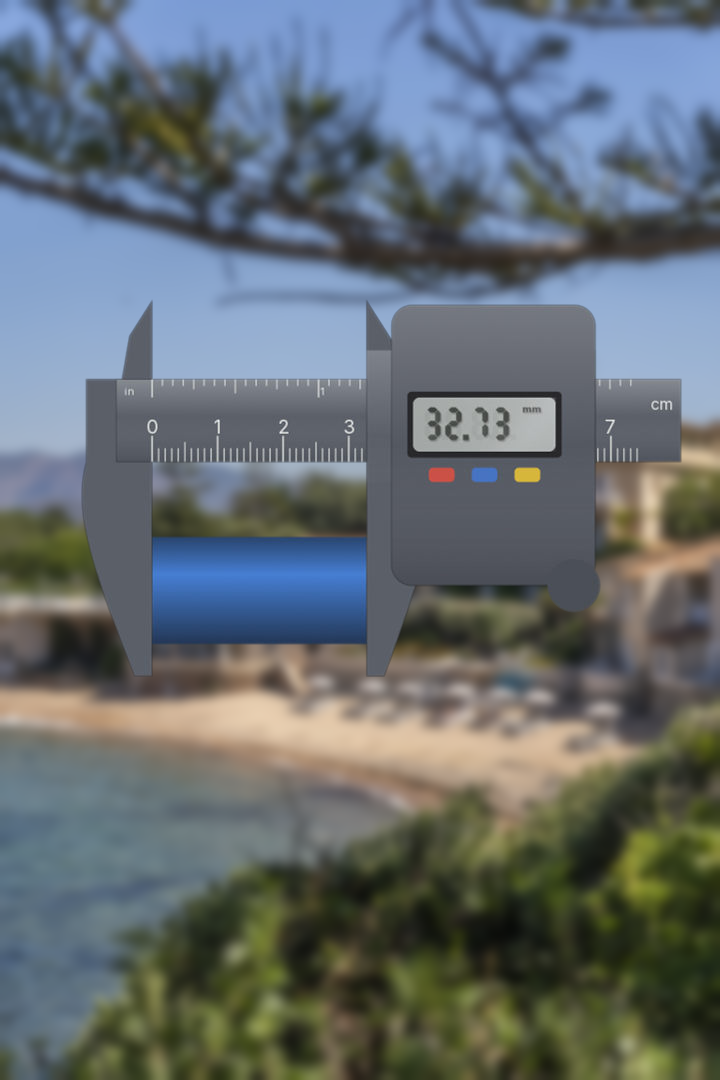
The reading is 32.73 mm
